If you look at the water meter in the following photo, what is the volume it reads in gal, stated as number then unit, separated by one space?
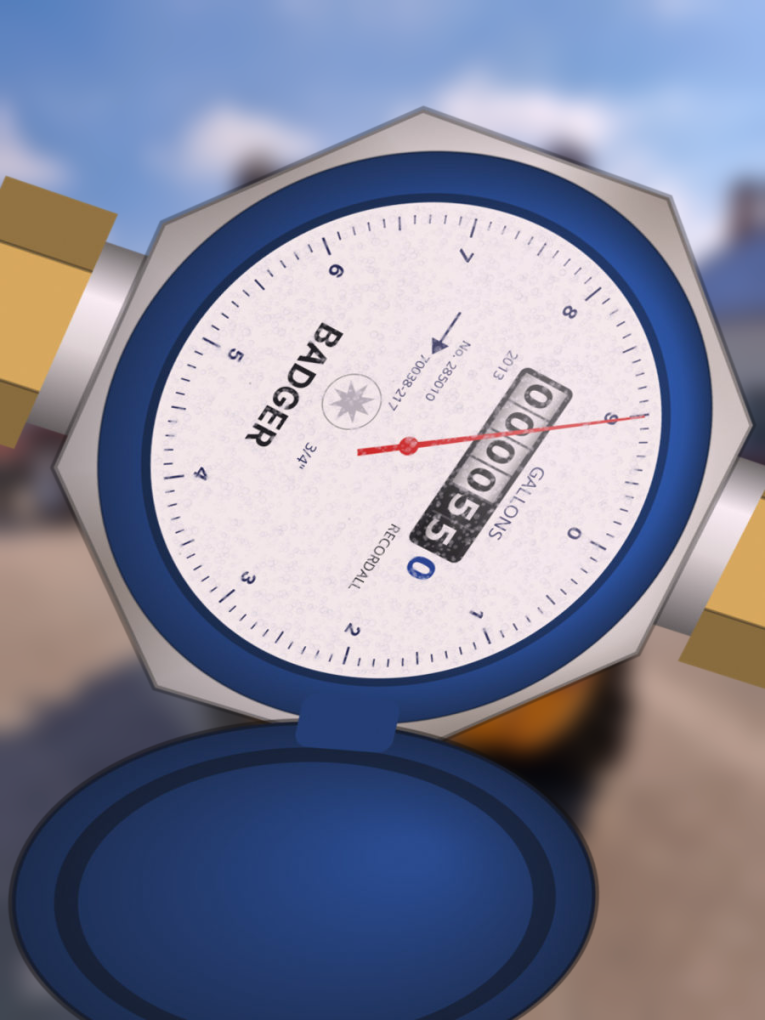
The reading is 549.0 gal
